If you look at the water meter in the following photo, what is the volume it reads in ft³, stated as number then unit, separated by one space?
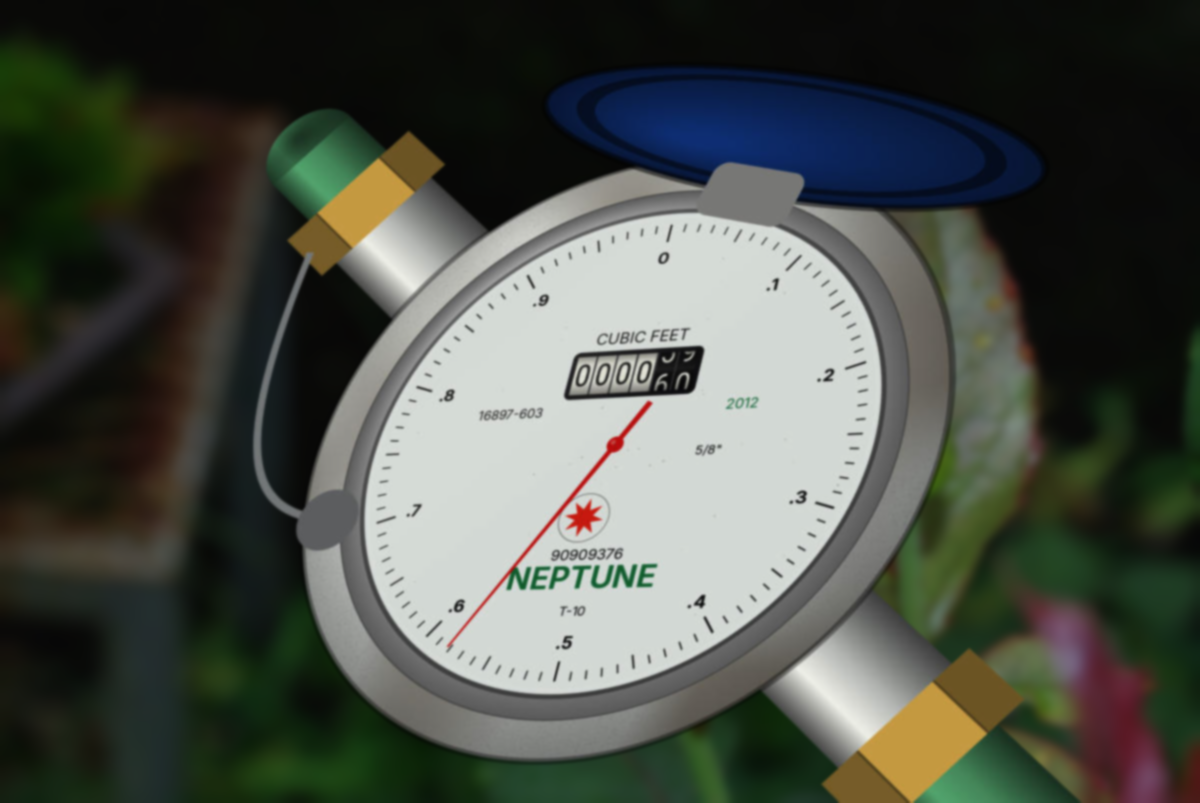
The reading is 59.58 ft³
